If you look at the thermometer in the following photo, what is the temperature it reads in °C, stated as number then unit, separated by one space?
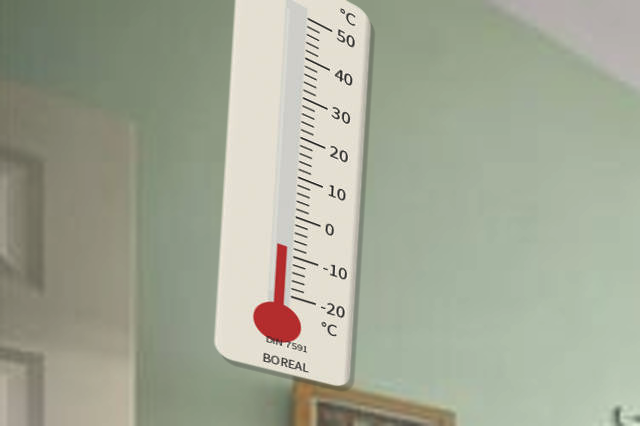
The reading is -8 °C
